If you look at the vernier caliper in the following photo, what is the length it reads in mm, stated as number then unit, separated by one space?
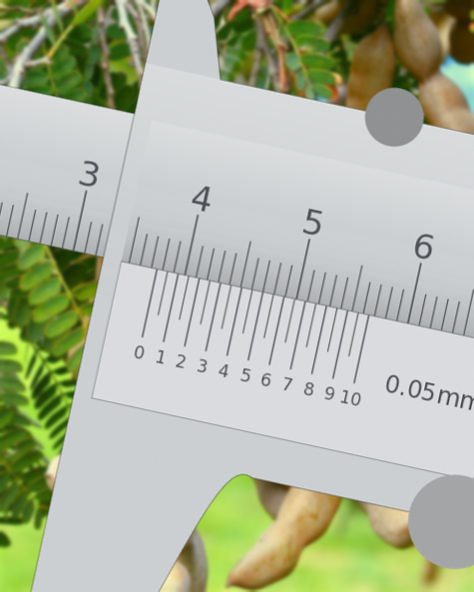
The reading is 37.5 mm
